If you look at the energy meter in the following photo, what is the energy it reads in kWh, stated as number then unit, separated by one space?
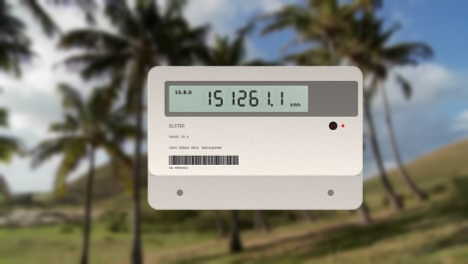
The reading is 151261.1 kWh
